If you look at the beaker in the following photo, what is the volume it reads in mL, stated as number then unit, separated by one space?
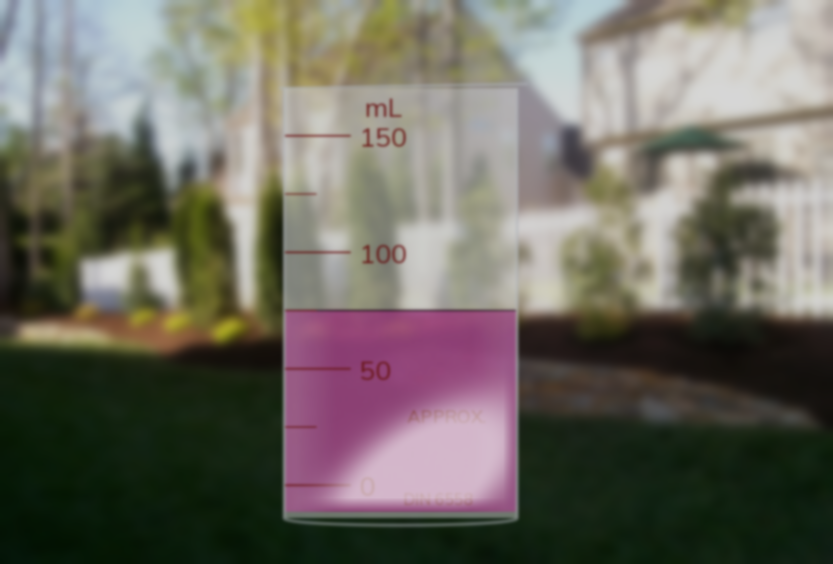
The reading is 75 mL
